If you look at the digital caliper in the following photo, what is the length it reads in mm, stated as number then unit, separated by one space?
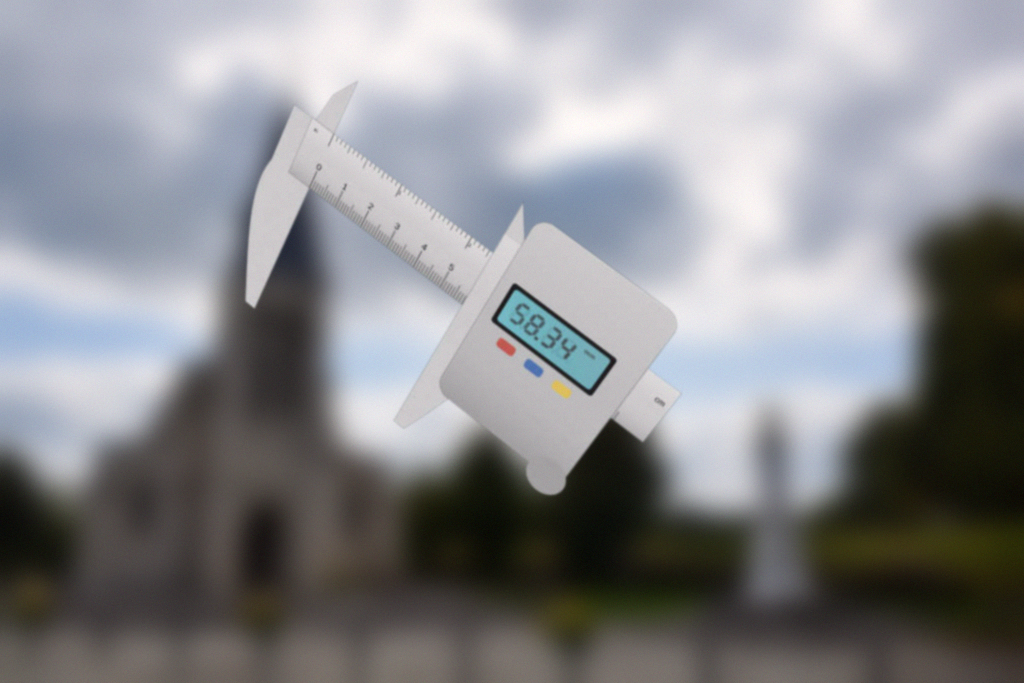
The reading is 58.34 mm
